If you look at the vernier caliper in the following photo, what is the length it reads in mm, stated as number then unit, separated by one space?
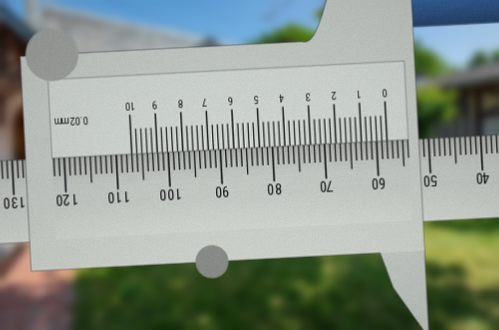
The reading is 58.0 mm
